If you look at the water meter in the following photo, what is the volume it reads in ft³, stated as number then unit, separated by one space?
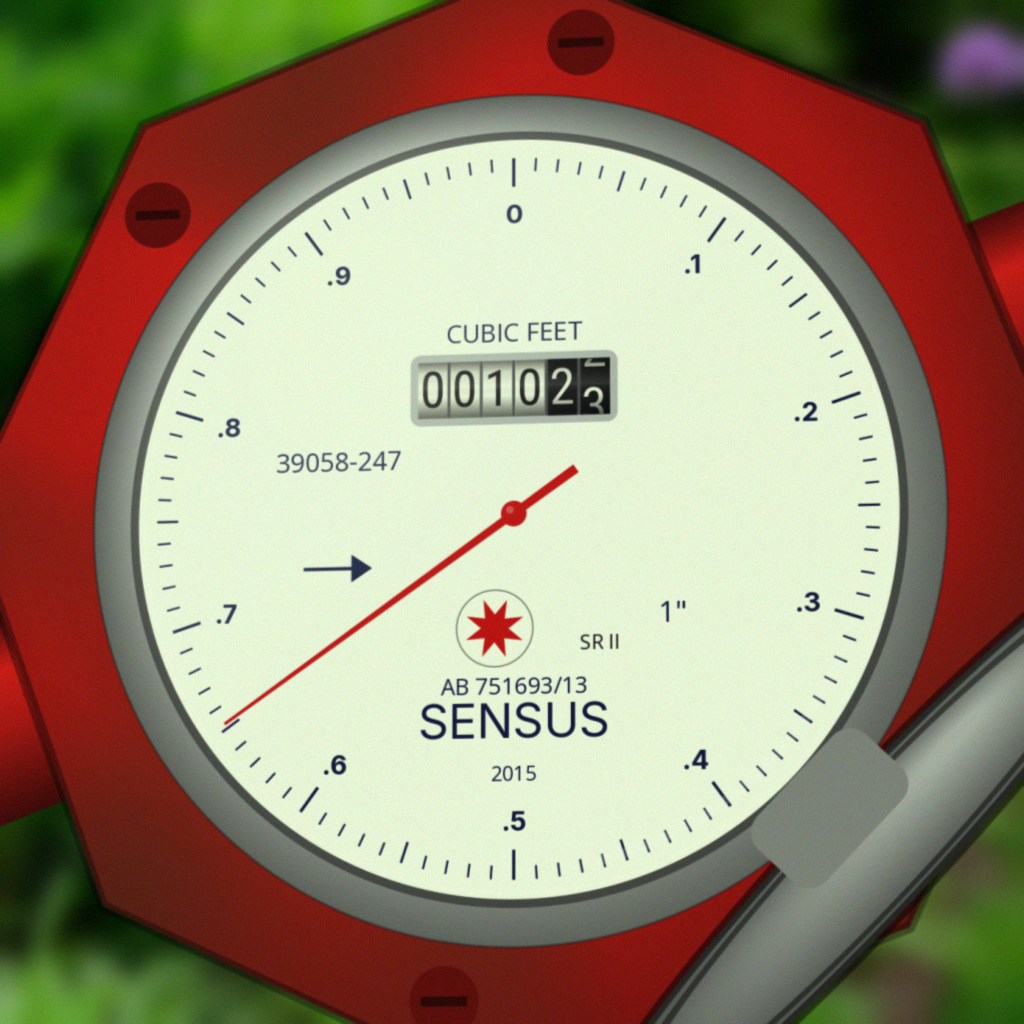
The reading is 1022.65 ft³
